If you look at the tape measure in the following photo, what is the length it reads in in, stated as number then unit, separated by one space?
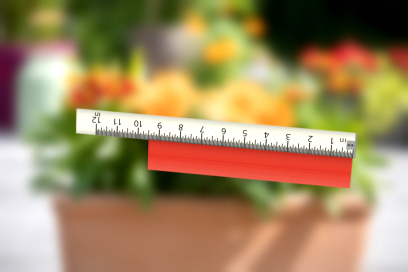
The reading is 9.5 in
